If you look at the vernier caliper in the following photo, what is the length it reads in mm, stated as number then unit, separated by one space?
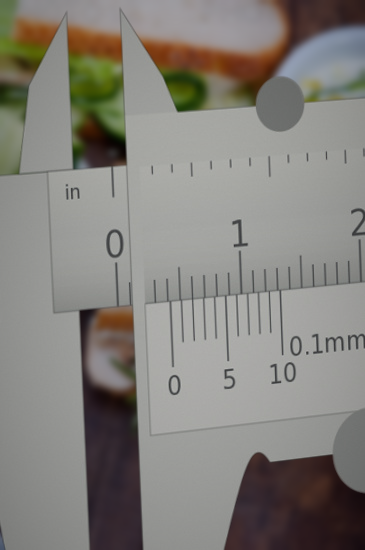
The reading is 4.2 mm
